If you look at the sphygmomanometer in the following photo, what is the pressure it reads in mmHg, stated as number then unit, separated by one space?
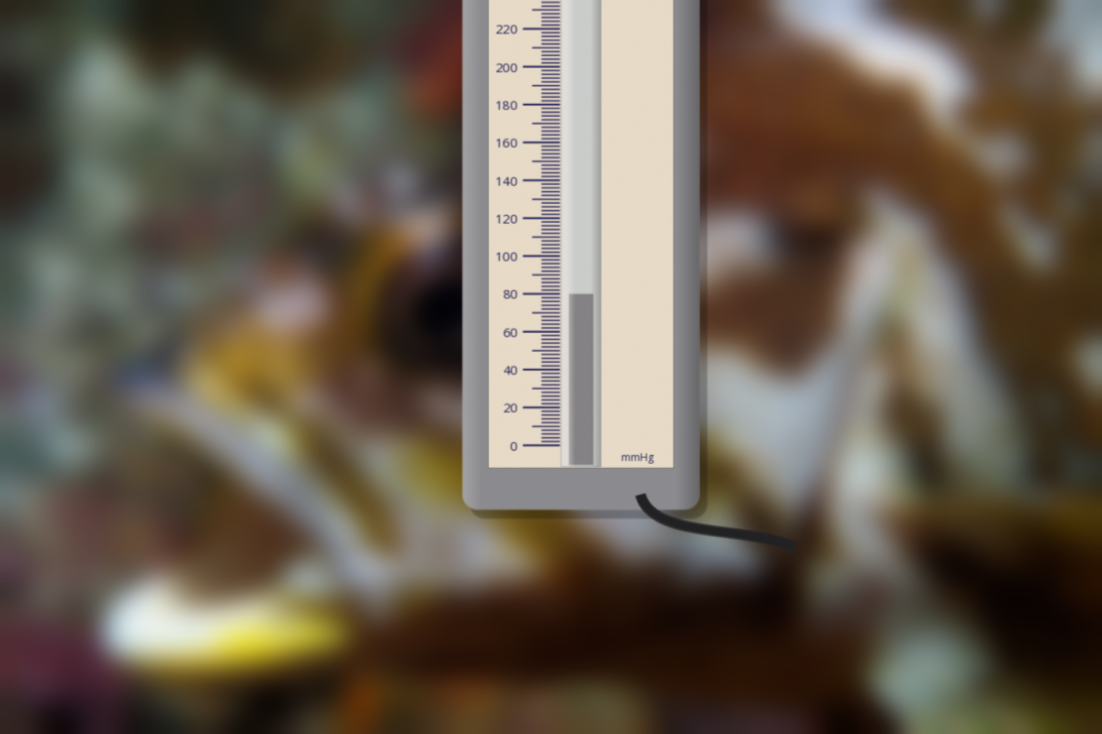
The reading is 80 mmHg
